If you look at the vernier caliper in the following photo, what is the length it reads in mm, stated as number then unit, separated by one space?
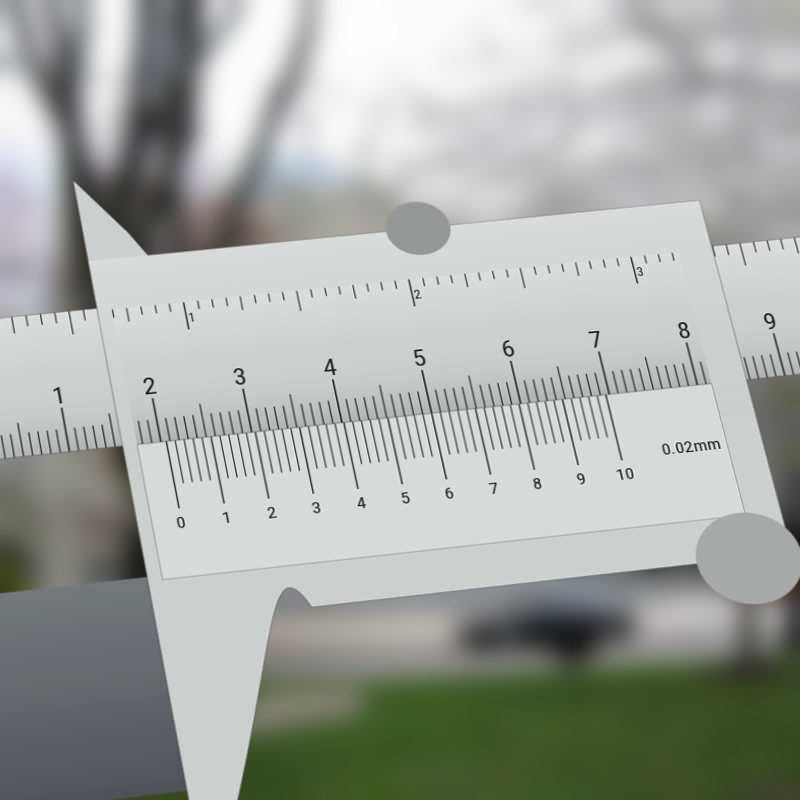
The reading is 20.6 mm
